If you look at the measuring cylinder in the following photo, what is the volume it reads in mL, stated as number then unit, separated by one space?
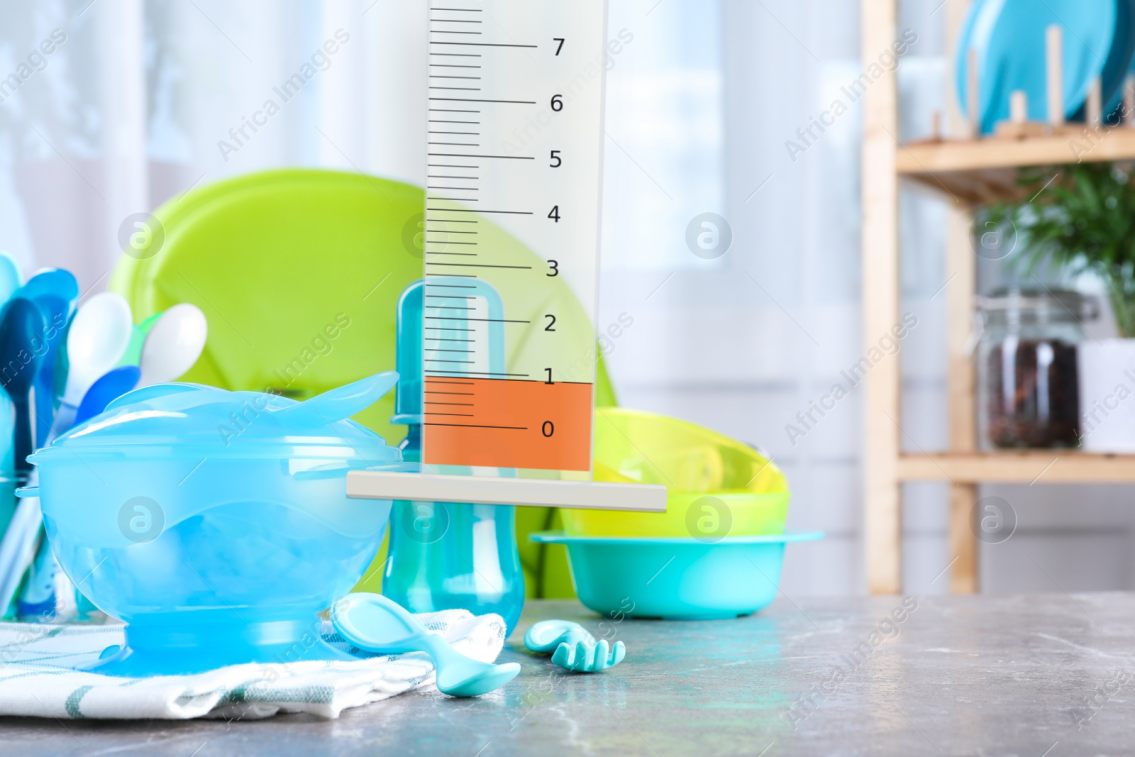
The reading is 0.9 mL
